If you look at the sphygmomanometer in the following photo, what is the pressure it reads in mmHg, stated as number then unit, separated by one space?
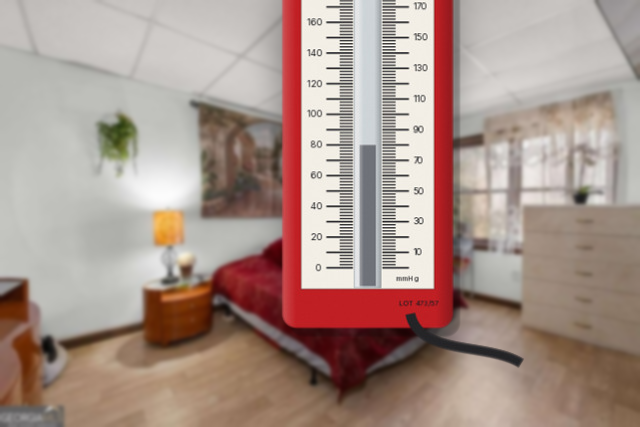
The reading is 80 mmHg
